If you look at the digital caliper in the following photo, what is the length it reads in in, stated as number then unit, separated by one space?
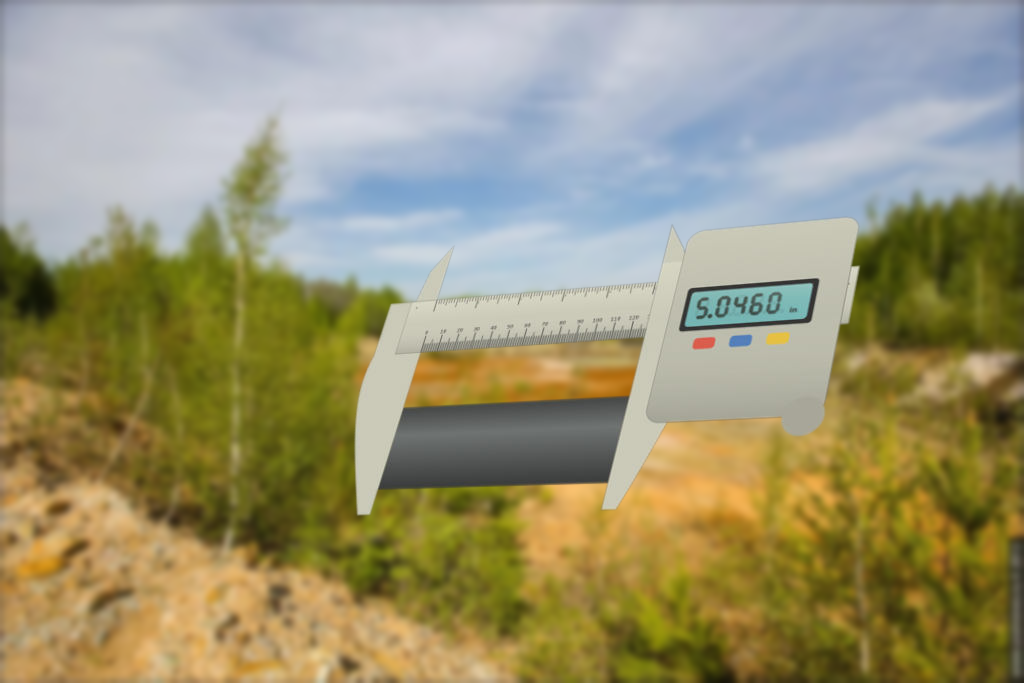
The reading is 5.0460 in
